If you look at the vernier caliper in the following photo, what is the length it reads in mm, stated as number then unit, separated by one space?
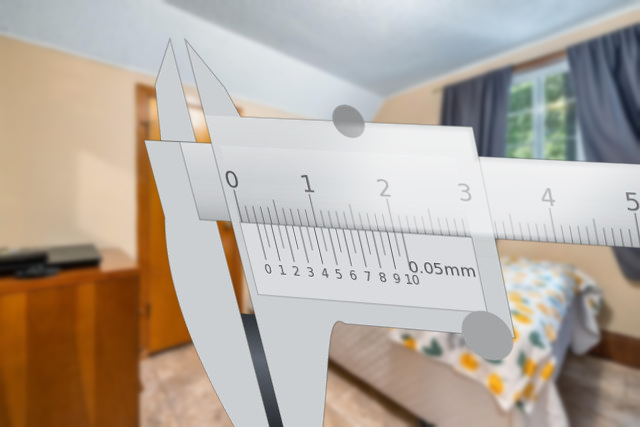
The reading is 2.0 mm
